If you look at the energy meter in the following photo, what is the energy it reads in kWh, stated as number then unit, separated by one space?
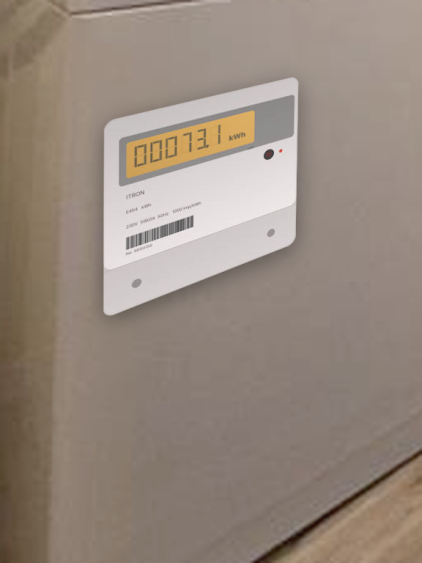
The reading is 73.1 kWh
